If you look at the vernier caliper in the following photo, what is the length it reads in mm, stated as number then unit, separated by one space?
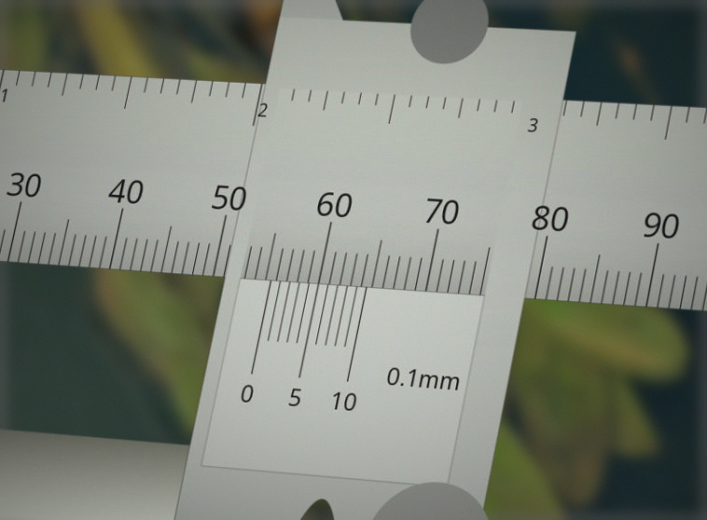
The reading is 55.5 mm
